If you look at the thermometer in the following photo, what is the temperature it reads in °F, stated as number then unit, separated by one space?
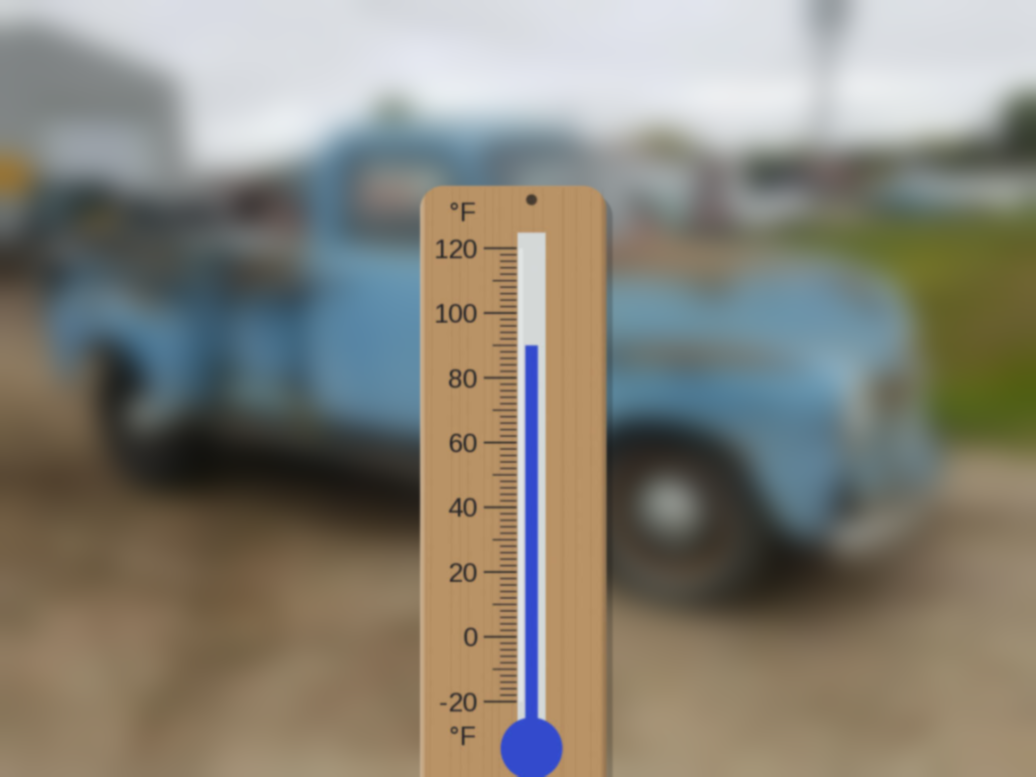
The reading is 90 °F
